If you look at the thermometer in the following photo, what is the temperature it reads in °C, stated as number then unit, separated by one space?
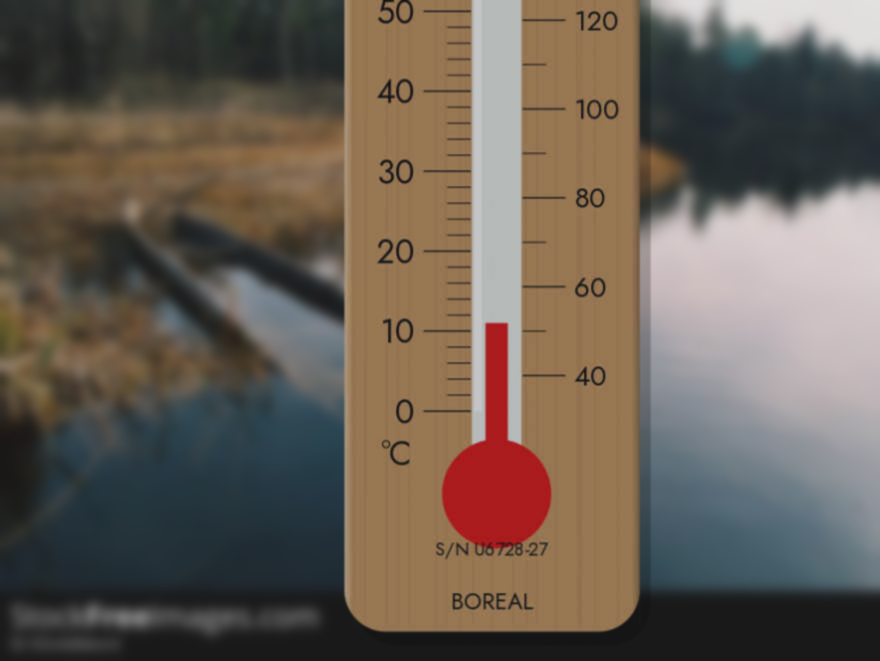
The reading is 11 °C
